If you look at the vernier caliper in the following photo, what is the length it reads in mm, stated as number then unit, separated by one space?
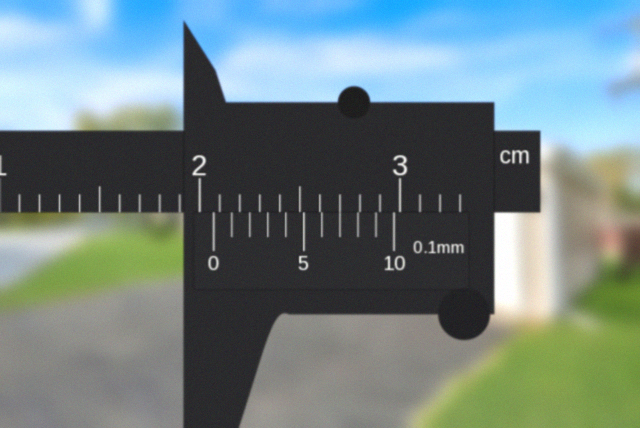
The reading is 20.7 mm
